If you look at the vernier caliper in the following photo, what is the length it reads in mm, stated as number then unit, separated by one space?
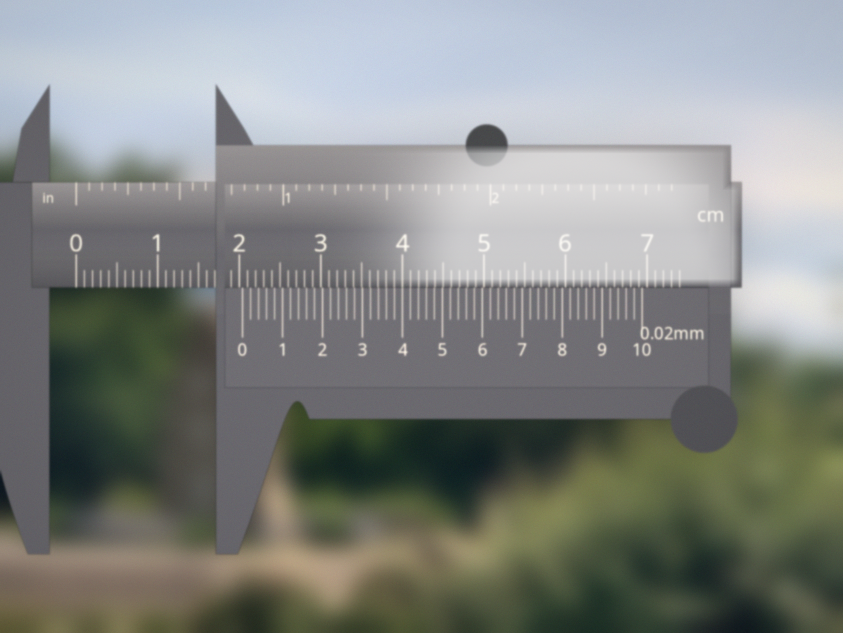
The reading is 20.4 mm
